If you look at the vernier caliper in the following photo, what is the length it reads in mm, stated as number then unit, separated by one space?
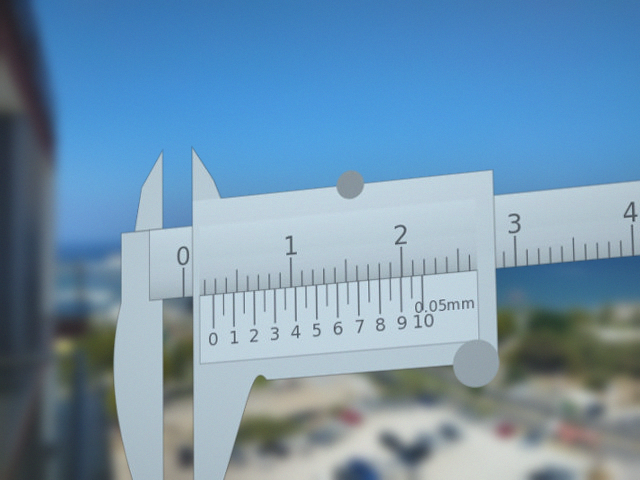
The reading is 2.8 mm
